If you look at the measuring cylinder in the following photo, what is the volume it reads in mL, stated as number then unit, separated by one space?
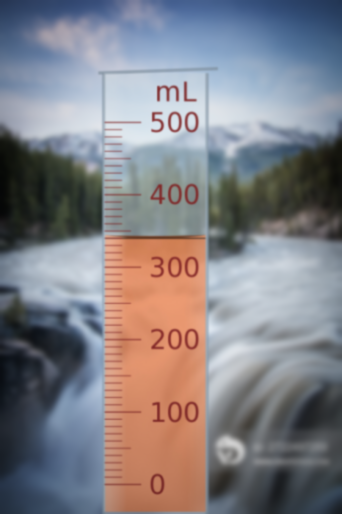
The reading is 340 mL
